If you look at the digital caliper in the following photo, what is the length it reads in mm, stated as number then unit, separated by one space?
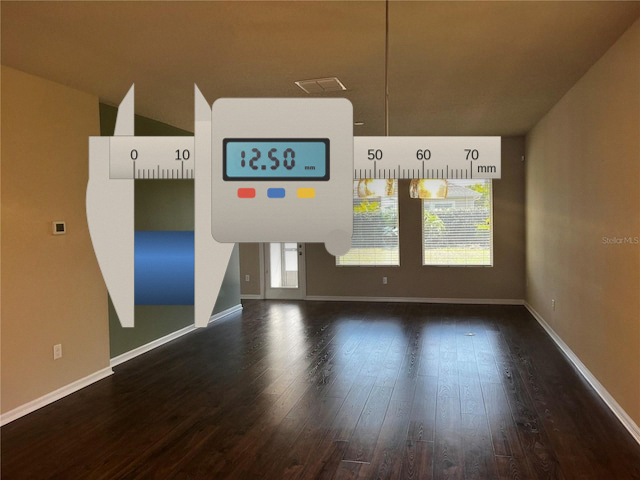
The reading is 12.50 mm
